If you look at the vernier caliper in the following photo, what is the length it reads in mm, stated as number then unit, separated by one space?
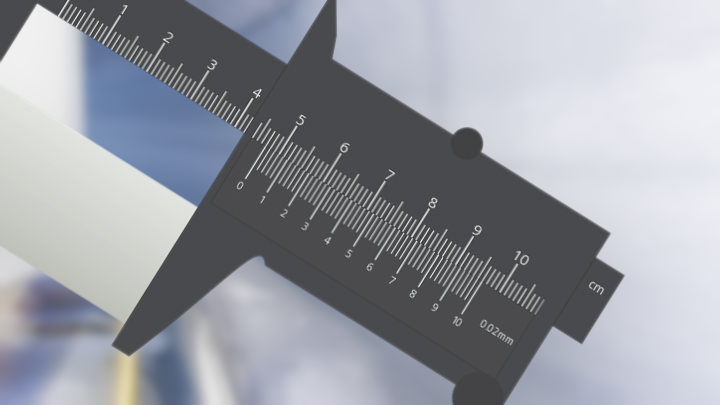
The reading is 47.0 mm
